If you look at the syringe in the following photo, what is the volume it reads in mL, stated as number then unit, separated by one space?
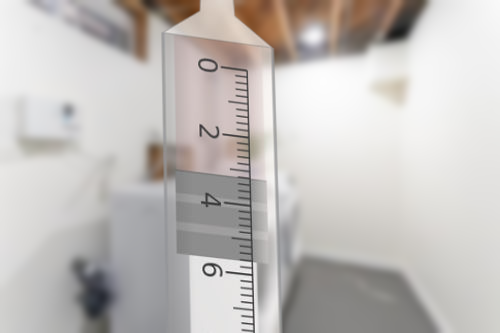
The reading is 3.2 mL
